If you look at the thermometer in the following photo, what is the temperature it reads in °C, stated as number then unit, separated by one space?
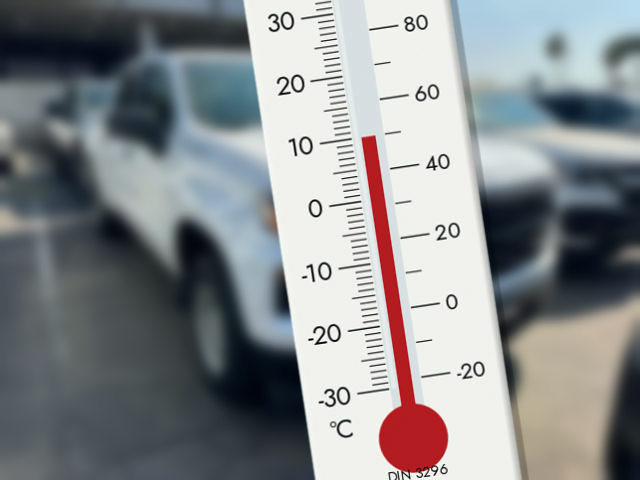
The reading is 10 °C
